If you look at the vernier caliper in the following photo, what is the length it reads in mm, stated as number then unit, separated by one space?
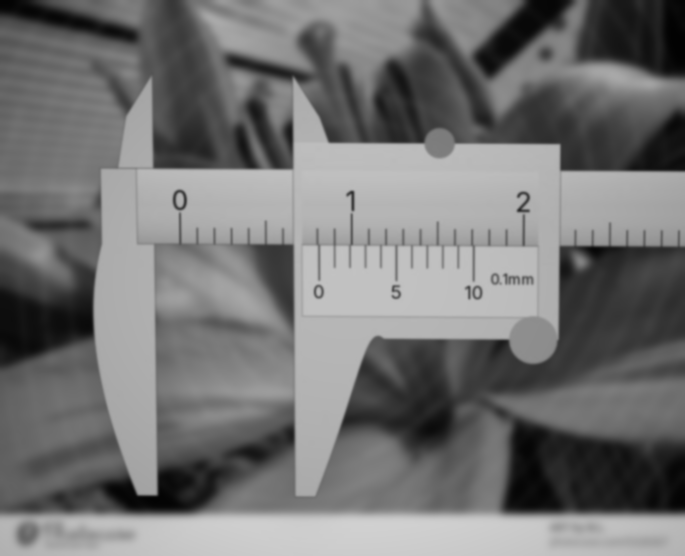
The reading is 8.1 mm
